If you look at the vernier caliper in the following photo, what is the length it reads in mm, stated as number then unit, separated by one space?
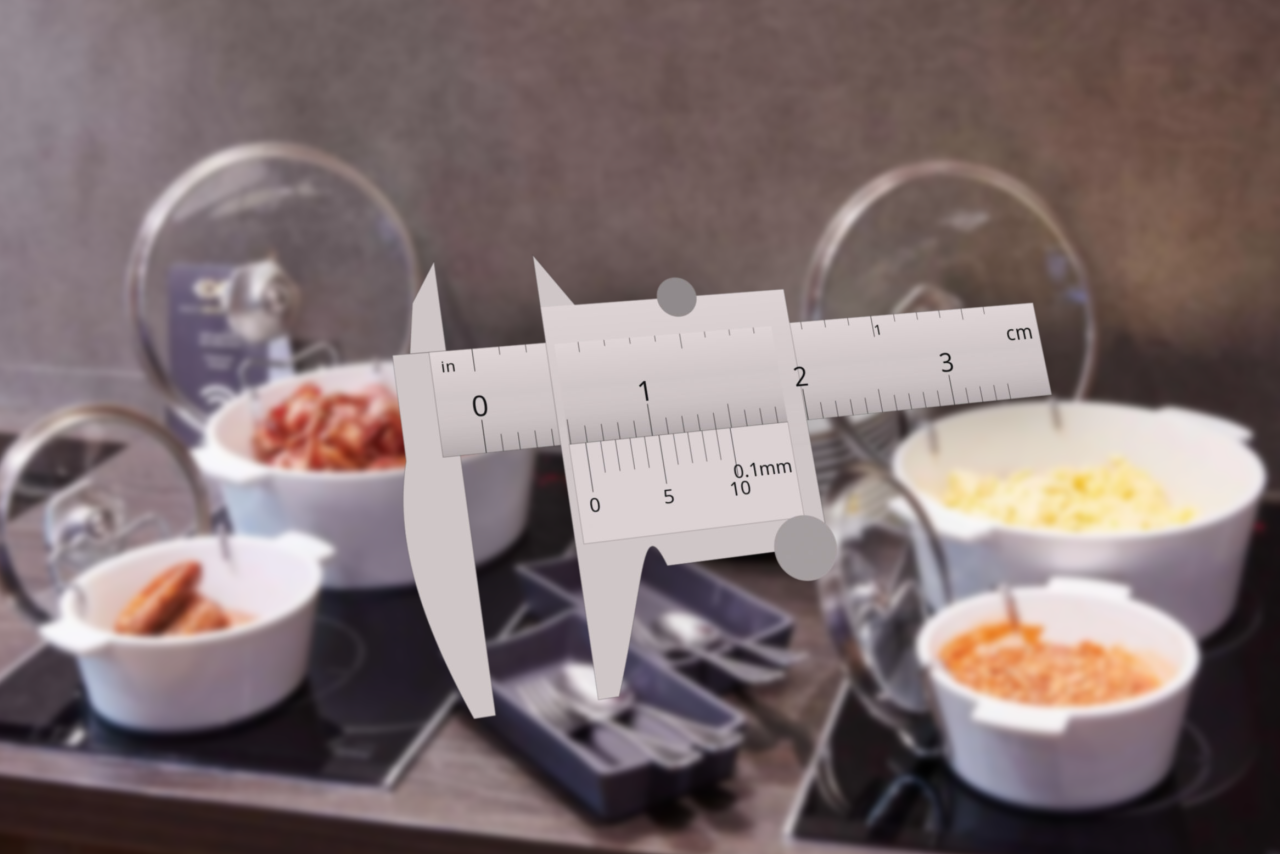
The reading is 5.9 mm
